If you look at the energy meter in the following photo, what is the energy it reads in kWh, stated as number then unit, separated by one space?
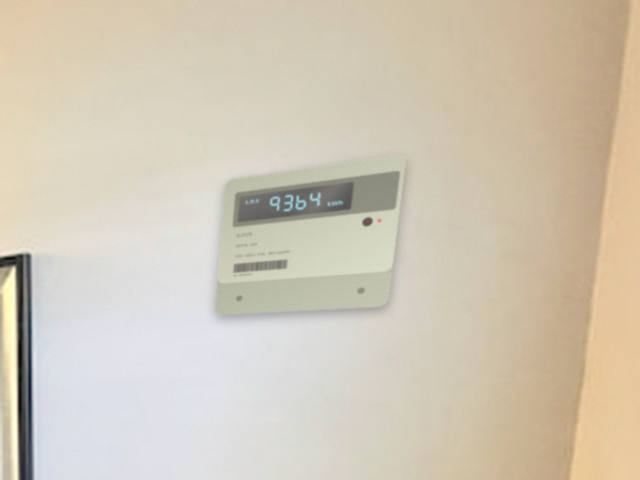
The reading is 9364 kWh
